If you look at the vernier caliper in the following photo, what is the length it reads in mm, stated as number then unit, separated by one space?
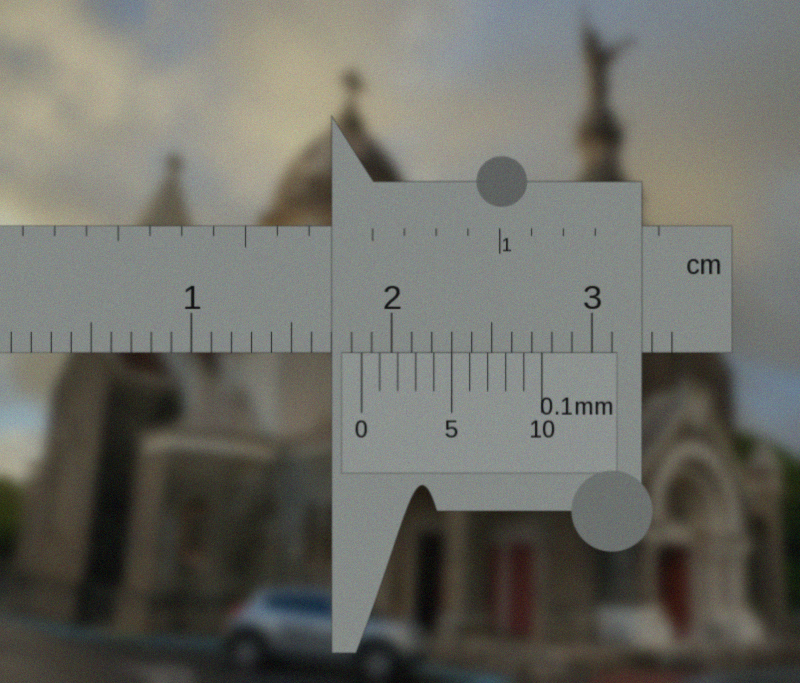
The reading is 18.5 mm
